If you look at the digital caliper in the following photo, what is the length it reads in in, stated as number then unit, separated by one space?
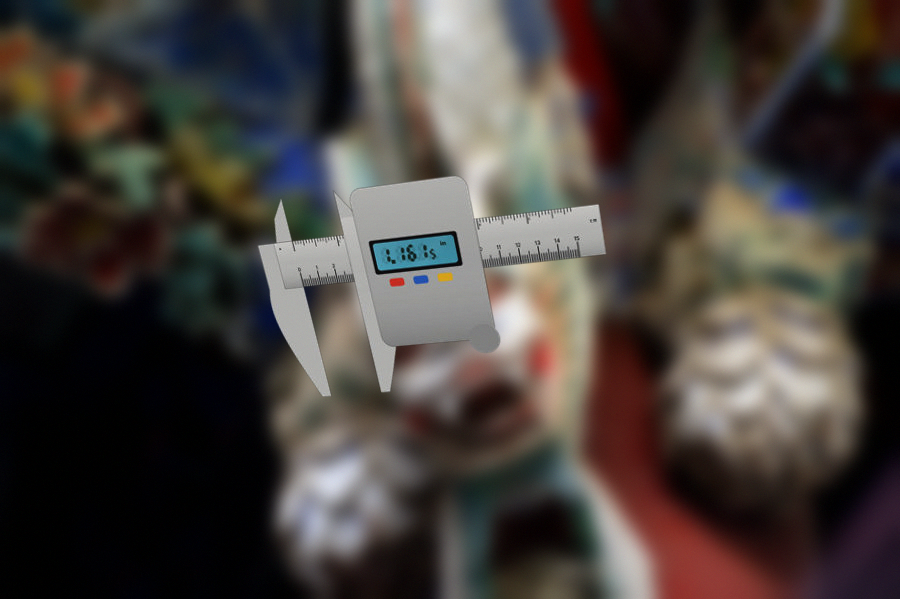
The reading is 1.1615 in
